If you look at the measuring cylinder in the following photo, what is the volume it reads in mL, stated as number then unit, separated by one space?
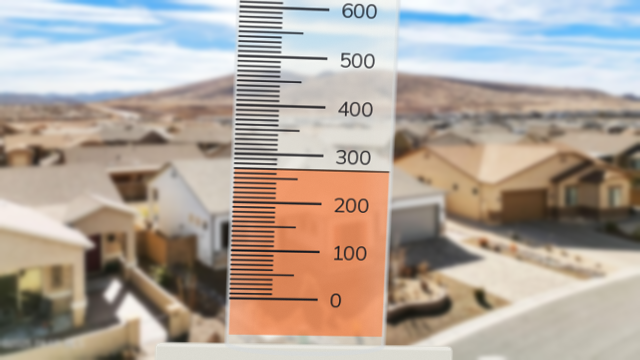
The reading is 270 mL
